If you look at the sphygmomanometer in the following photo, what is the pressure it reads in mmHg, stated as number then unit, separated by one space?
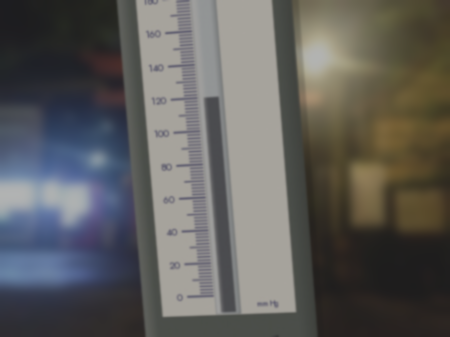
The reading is 120 mmHg
